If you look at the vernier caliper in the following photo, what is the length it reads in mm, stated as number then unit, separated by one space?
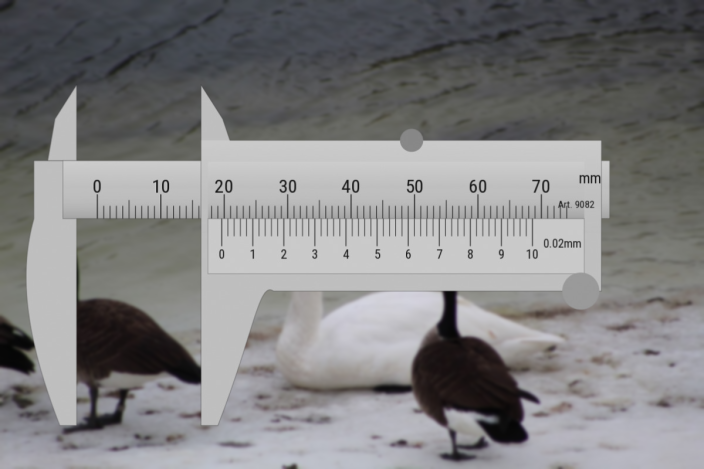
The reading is 19.6 mm
